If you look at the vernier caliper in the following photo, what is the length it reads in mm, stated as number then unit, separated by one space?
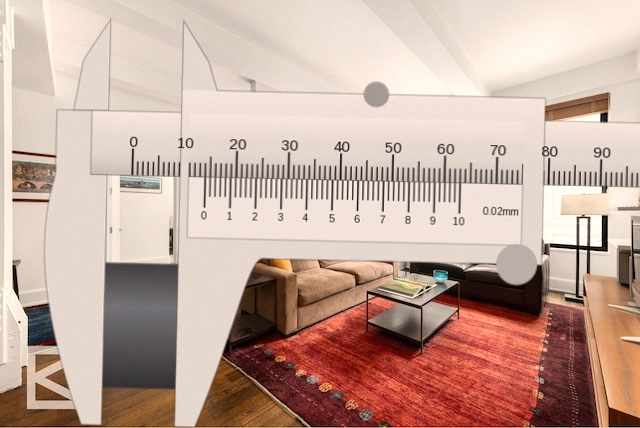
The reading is 14.0 mm
